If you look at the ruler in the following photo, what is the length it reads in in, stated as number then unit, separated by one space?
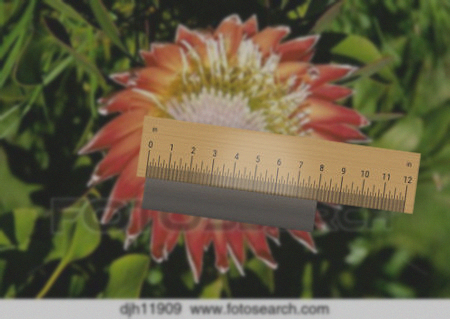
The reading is 8 in
